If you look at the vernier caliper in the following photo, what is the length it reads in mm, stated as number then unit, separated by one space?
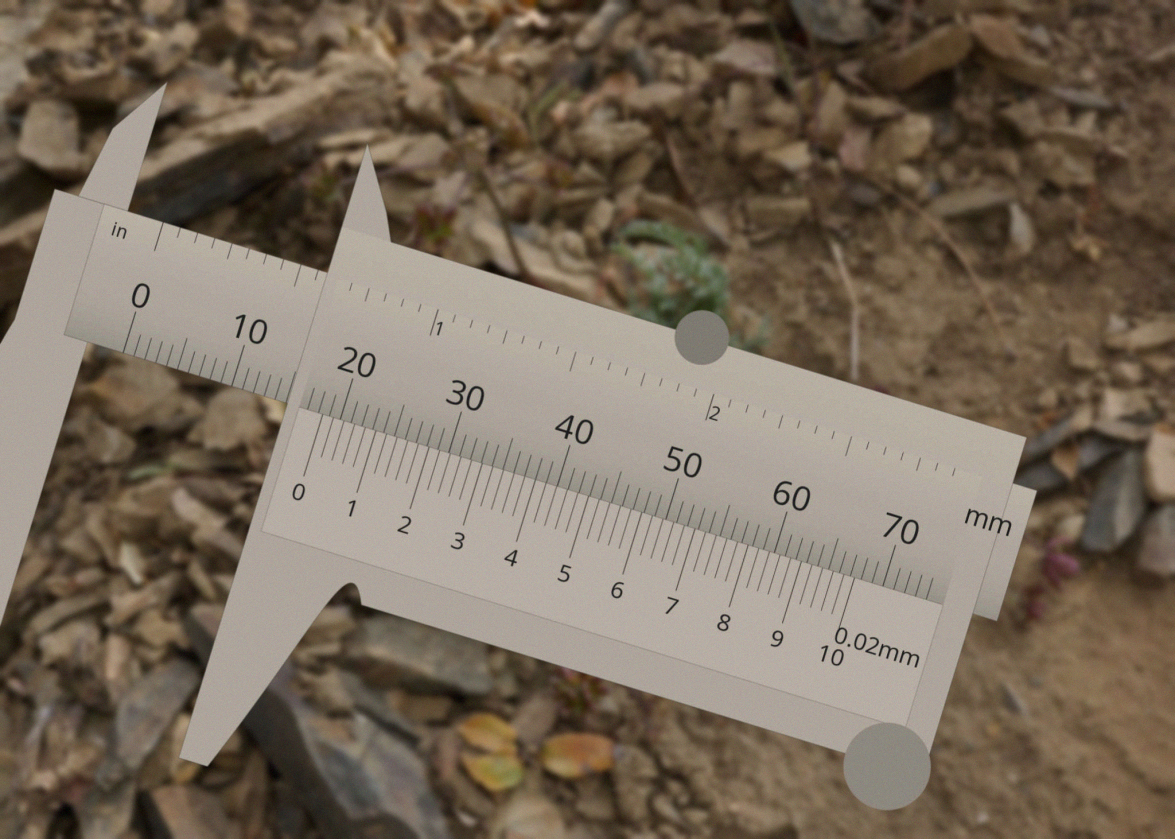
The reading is 18.4 mm
